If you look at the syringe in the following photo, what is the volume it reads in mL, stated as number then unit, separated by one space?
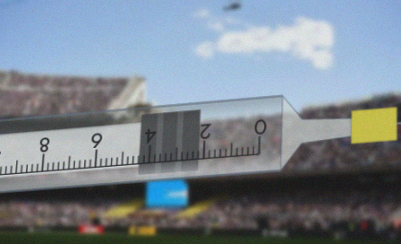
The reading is 2.2 mL
